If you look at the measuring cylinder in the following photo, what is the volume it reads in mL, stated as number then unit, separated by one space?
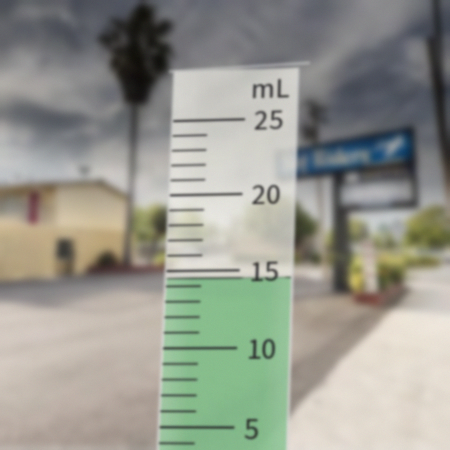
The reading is 14.5 mL
